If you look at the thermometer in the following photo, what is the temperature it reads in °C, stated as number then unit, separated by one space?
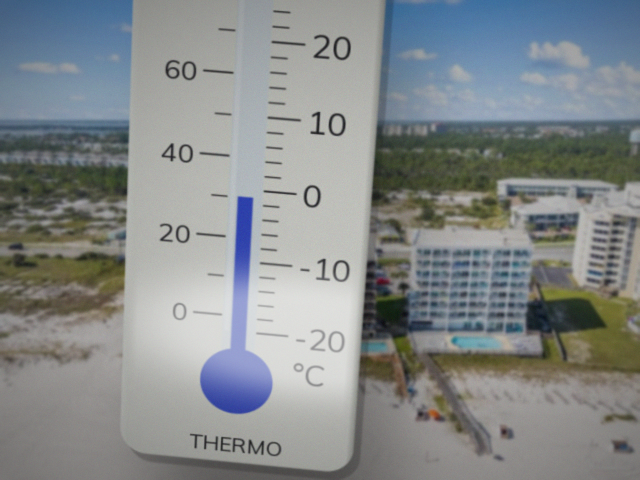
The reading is -1 °C
